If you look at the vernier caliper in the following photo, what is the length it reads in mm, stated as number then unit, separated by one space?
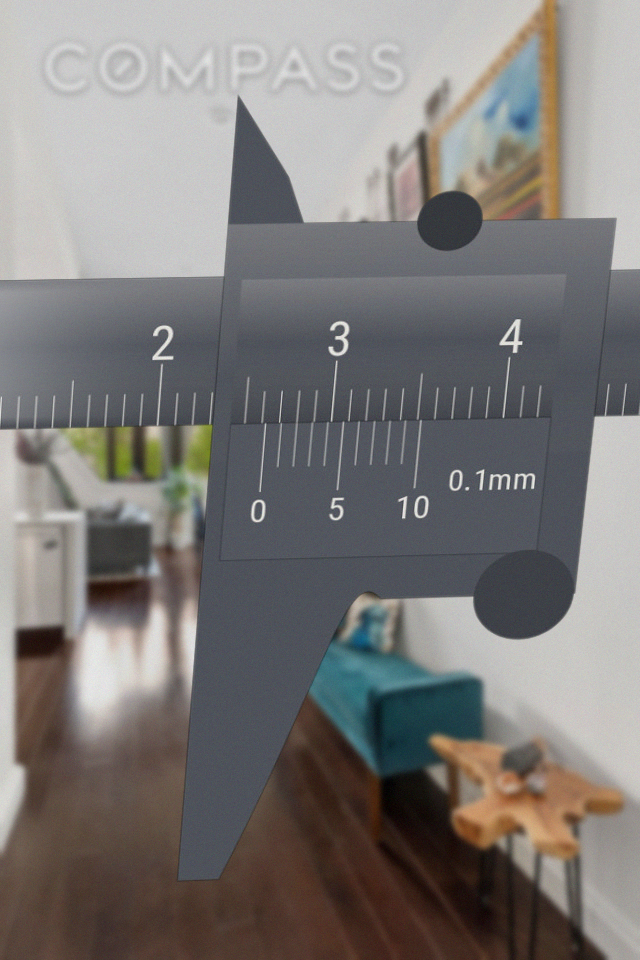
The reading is 26.2 mm
